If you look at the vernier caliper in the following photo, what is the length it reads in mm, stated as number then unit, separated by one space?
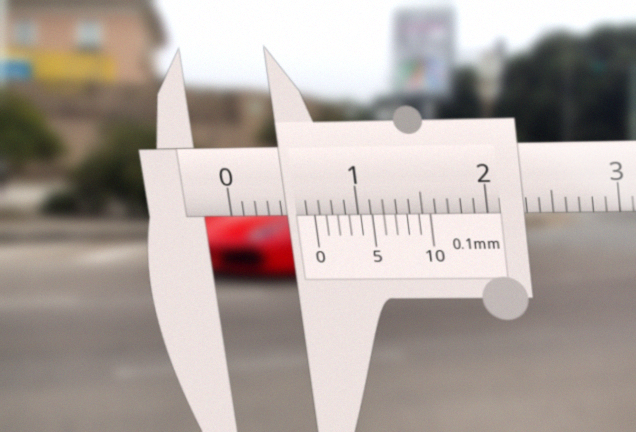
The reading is 6.6 mm
